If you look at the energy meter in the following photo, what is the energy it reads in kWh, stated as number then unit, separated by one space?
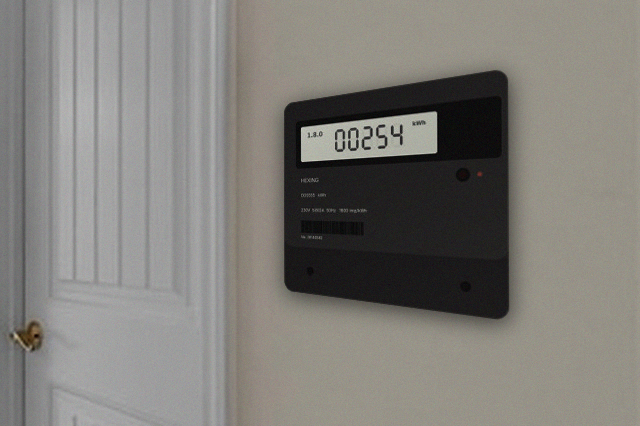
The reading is 254 kWh
